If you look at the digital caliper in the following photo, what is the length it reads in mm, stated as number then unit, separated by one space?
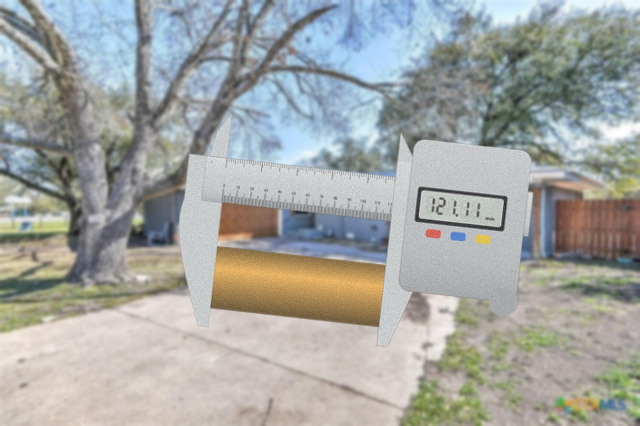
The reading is 121.11 mm
